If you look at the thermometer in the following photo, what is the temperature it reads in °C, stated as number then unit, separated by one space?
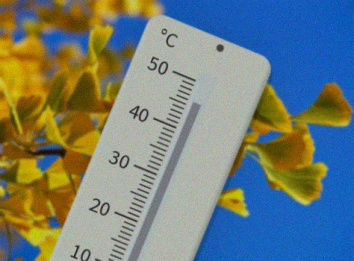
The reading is 46 °C
